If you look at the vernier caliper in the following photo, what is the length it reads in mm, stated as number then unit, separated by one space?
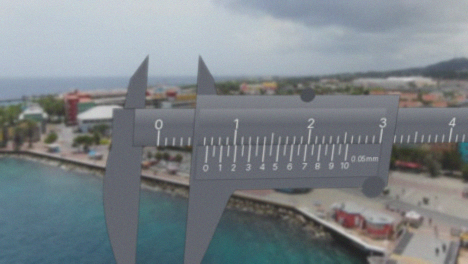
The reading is 6.4 mm
